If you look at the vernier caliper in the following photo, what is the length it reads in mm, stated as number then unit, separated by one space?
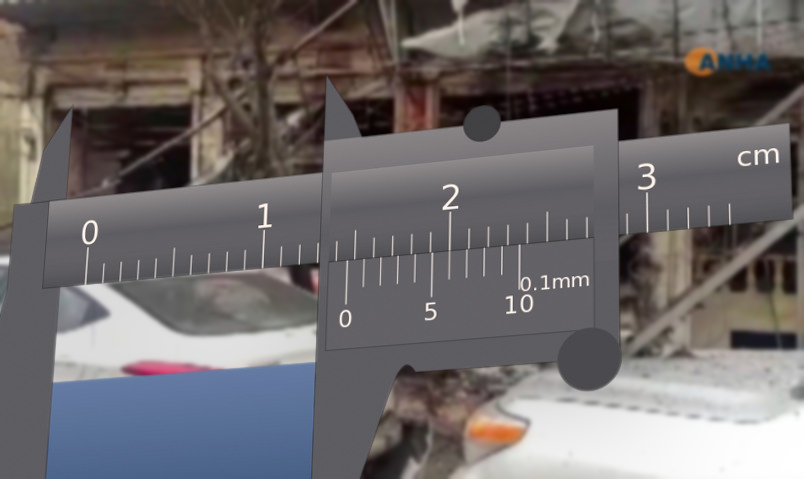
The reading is 14.6 mm
